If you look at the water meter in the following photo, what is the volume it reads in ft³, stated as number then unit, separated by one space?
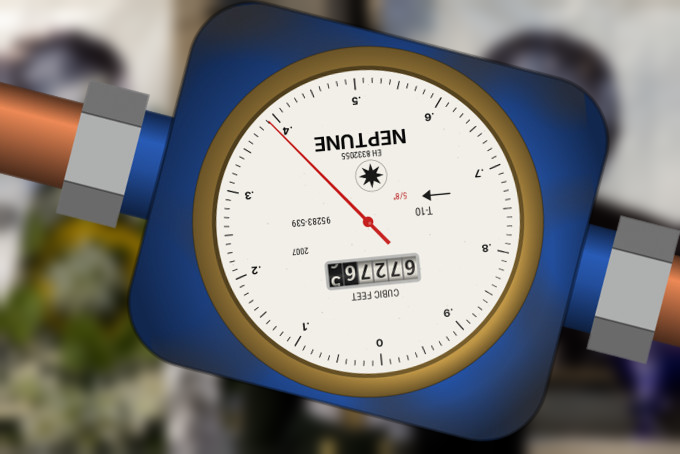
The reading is 672765.39 ft³
